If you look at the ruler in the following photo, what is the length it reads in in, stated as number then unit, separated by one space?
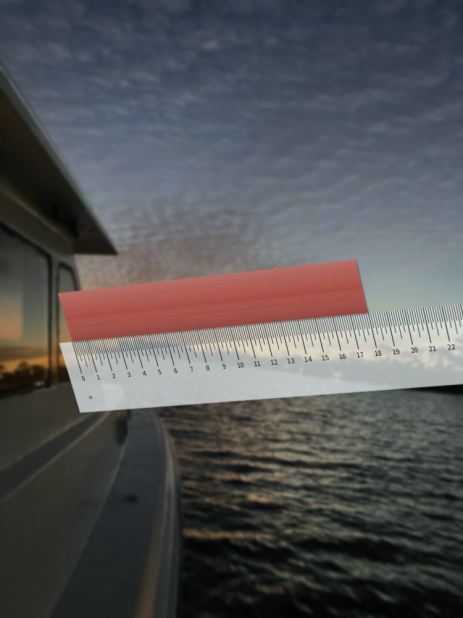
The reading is 18 in
